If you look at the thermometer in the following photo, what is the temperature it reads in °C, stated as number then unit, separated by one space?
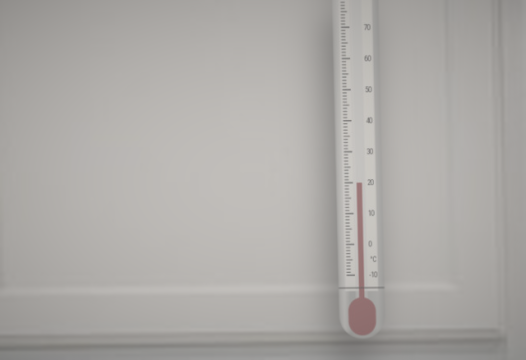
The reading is 20 °C
